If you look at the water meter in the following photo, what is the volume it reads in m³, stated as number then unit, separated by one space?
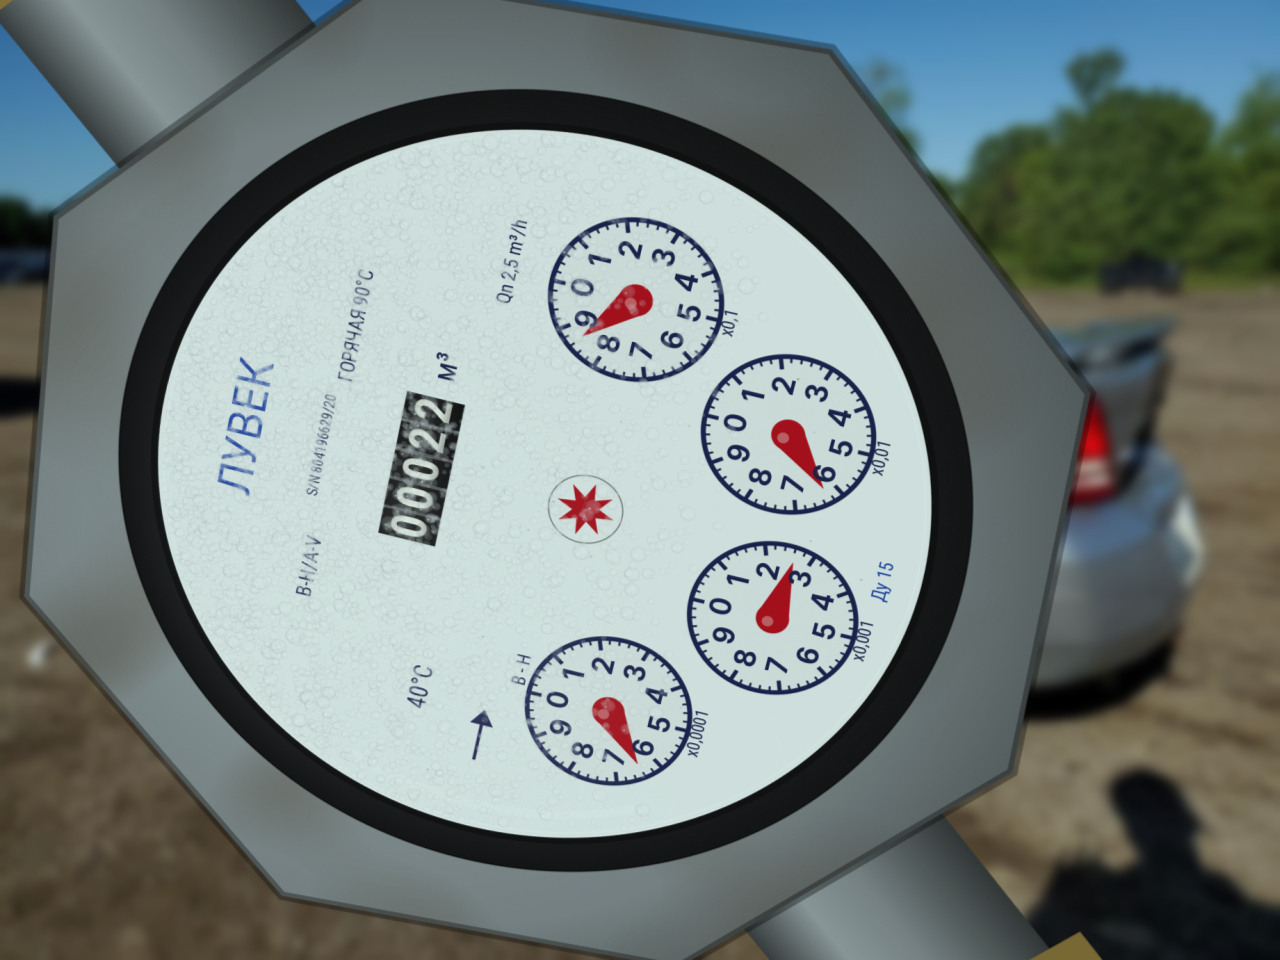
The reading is 22.8626 m³
